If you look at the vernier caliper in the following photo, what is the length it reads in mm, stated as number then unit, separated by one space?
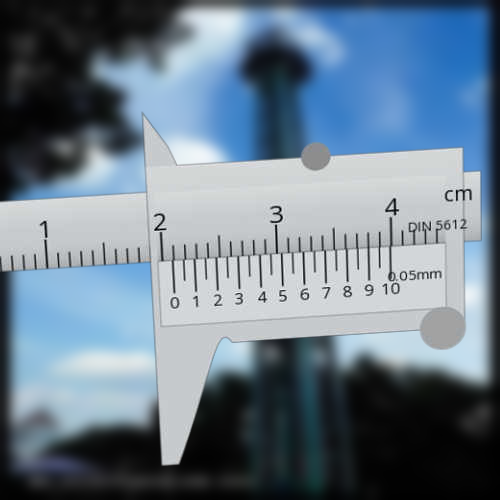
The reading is 20.9 mm
